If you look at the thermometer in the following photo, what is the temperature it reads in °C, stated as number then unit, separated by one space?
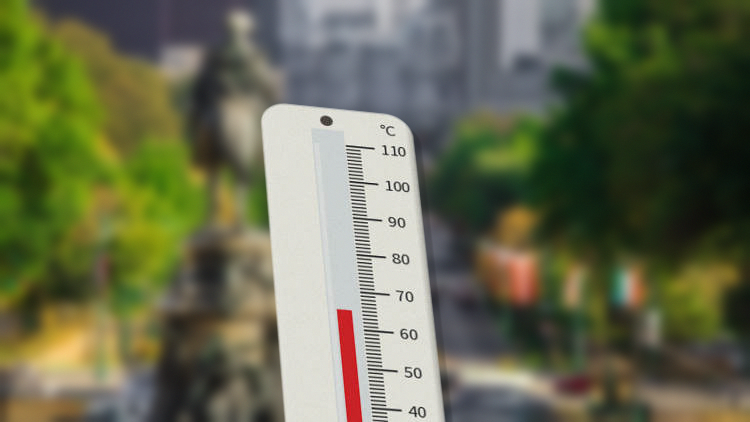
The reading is 65 °C
